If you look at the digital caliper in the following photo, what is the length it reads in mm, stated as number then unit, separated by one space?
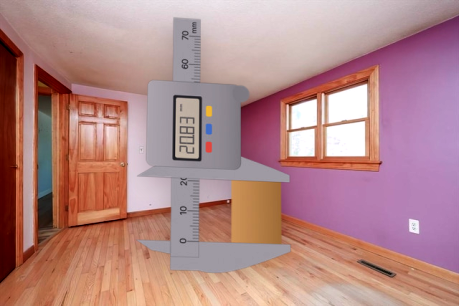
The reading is 20.83 mm
